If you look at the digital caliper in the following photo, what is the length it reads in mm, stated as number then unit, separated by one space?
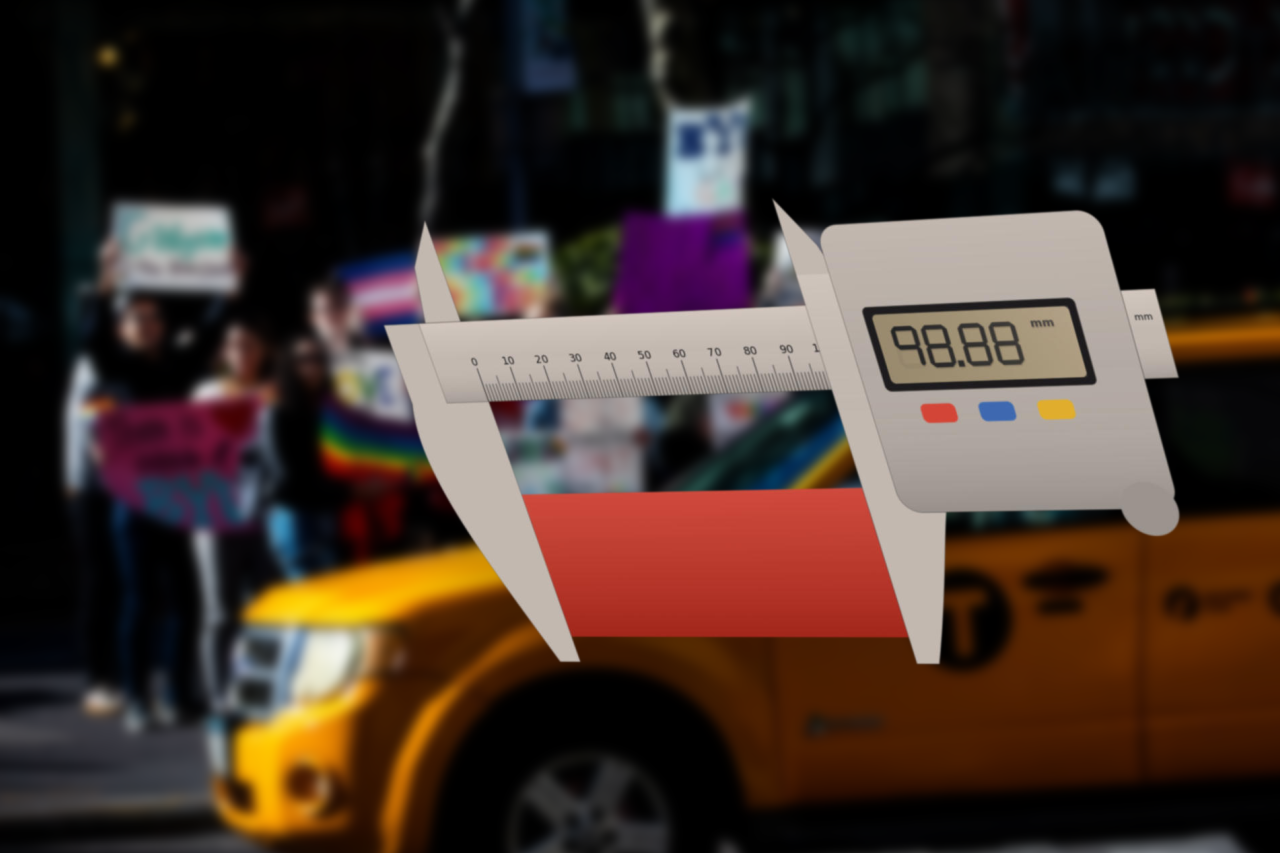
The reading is 98.88 mm
